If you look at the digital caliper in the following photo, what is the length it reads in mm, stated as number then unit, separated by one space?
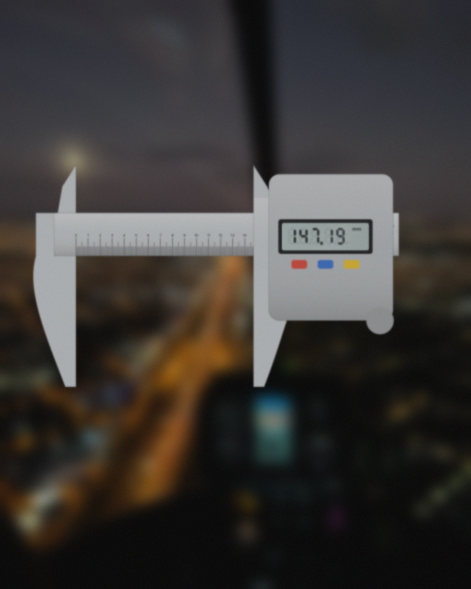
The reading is 147.19 mm
